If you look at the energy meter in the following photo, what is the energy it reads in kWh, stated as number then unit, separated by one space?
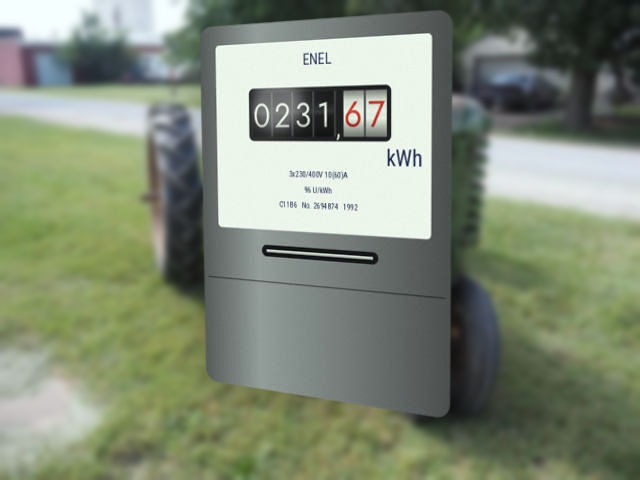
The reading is 231.67 kWh
